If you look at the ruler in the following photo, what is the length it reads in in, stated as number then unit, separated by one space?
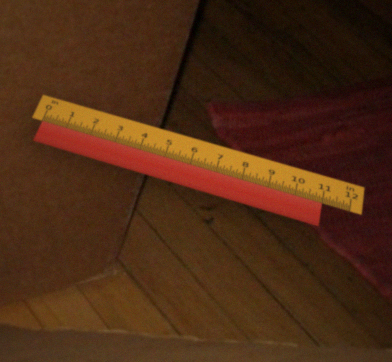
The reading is 11 in
